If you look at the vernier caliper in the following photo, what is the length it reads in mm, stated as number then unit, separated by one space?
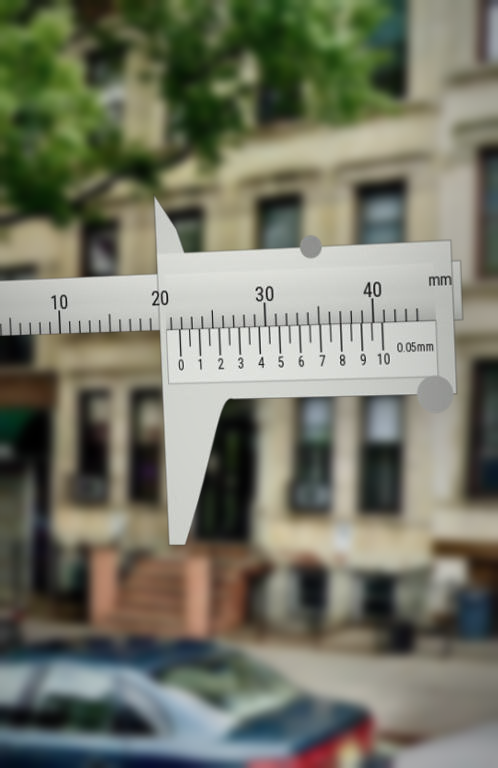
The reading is 21.8 mm
